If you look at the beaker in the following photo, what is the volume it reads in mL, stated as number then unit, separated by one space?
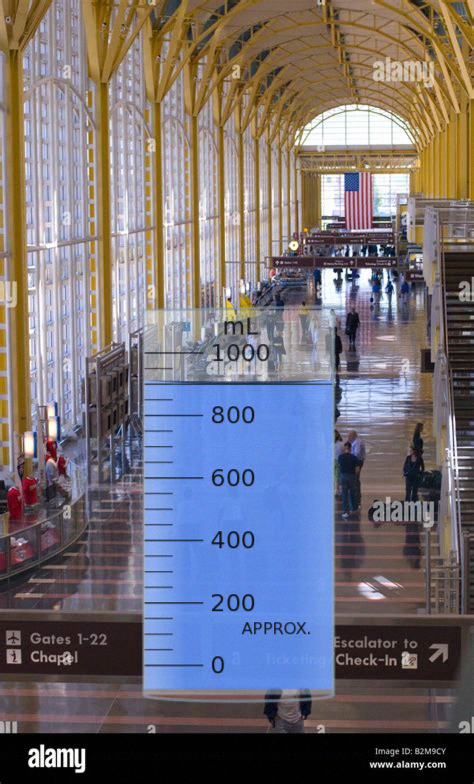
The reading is 900 mL
